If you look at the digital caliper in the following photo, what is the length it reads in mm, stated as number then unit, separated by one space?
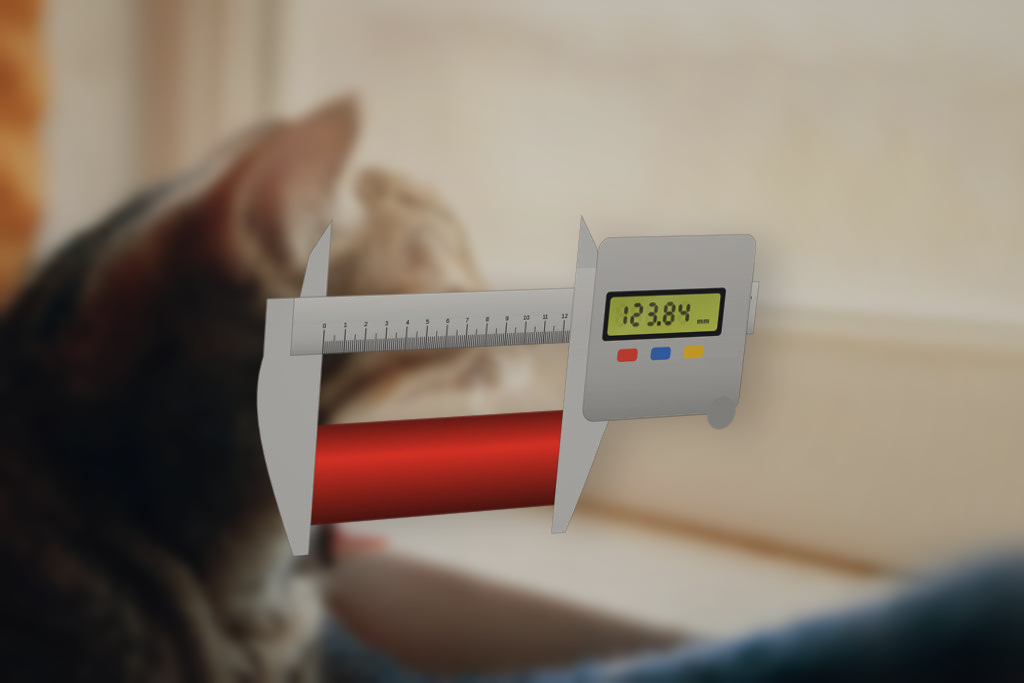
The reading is 123.84 mm
